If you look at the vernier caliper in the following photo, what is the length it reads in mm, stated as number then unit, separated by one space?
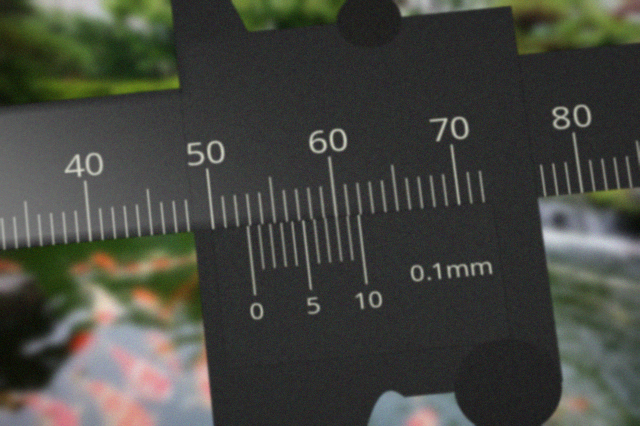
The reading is 52.8 mm
